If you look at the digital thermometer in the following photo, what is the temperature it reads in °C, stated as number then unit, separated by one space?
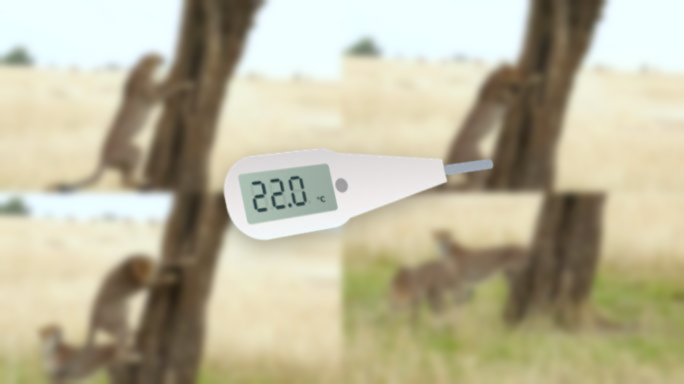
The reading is 22.0 °C
